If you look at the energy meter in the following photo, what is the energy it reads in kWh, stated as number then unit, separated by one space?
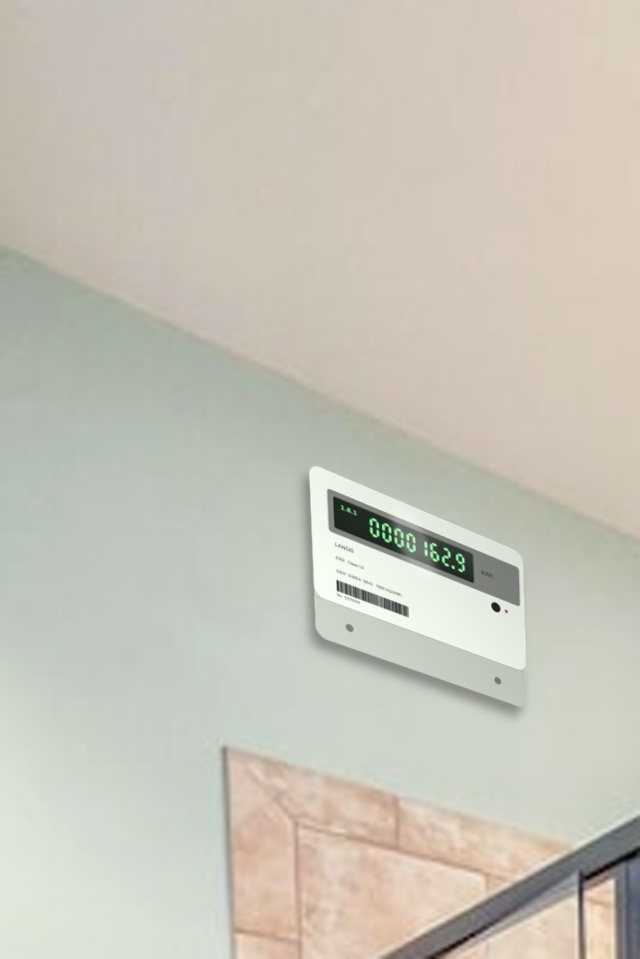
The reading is 162.9 kWh
